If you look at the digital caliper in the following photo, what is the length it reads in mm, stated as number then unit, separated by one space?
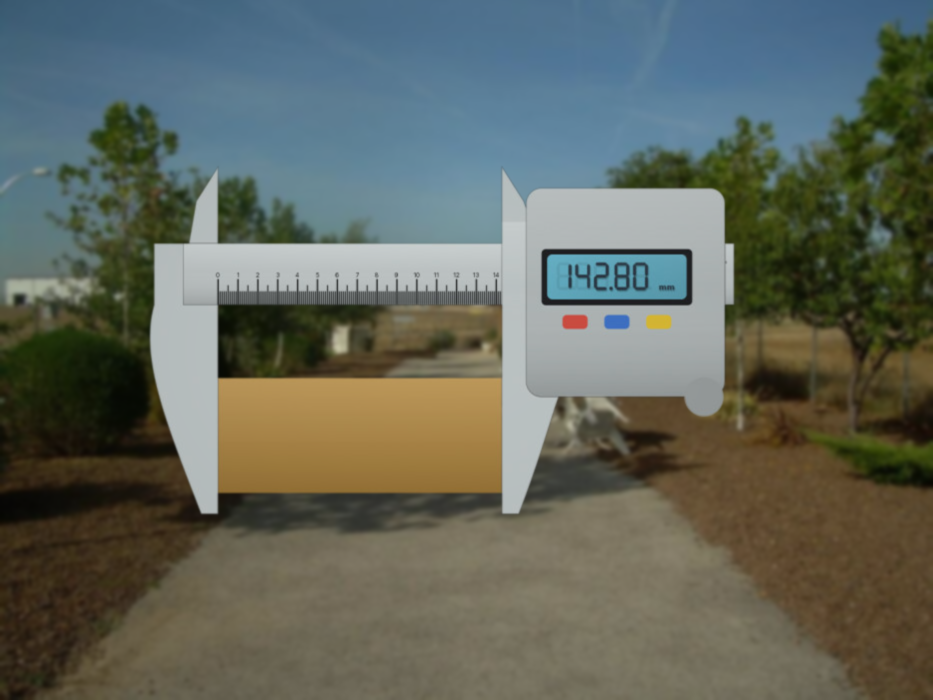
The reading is 142.80 mm
